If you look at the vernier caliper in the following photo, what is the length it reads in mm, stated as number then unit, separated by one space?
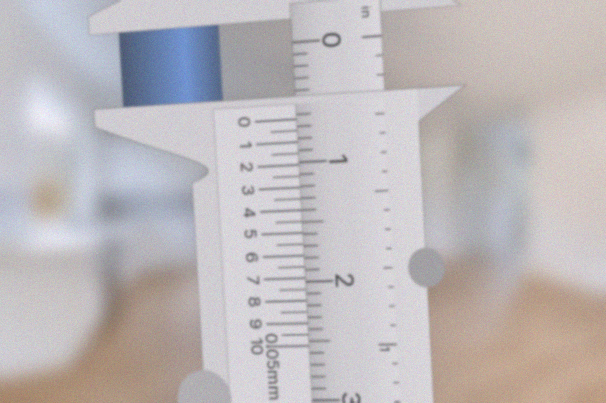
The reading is 6.4 mm
